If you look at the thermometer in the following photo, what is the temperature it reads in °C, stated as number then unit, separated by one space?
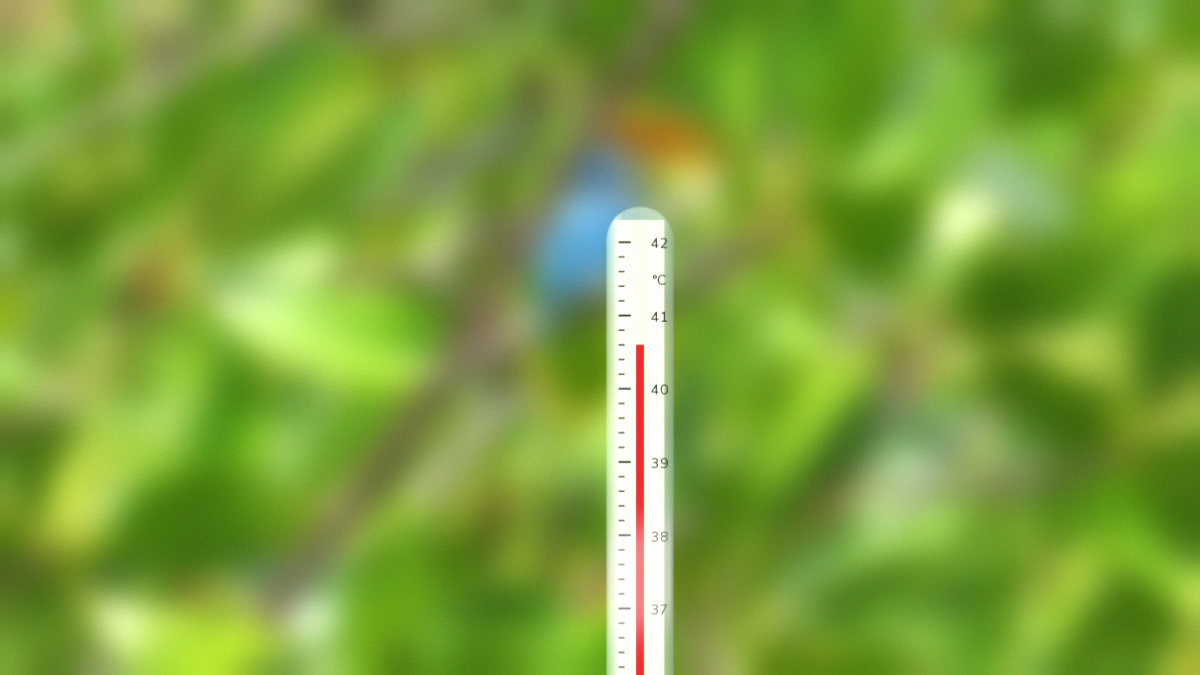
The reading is 40.6 °C
